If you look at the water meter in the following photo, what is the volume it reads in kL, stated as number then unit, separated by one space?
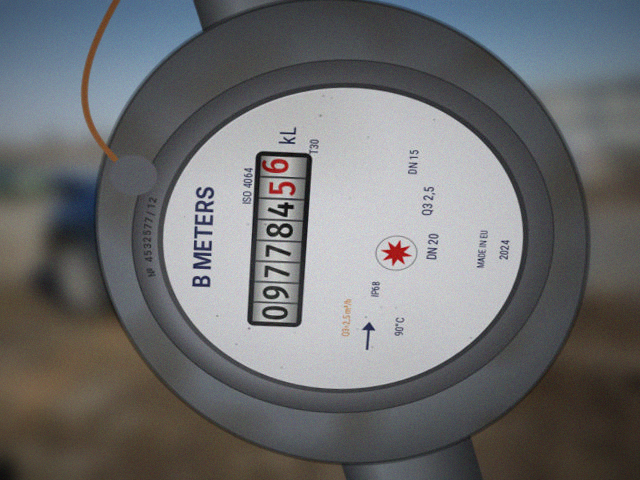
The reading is 97784.56 kL
